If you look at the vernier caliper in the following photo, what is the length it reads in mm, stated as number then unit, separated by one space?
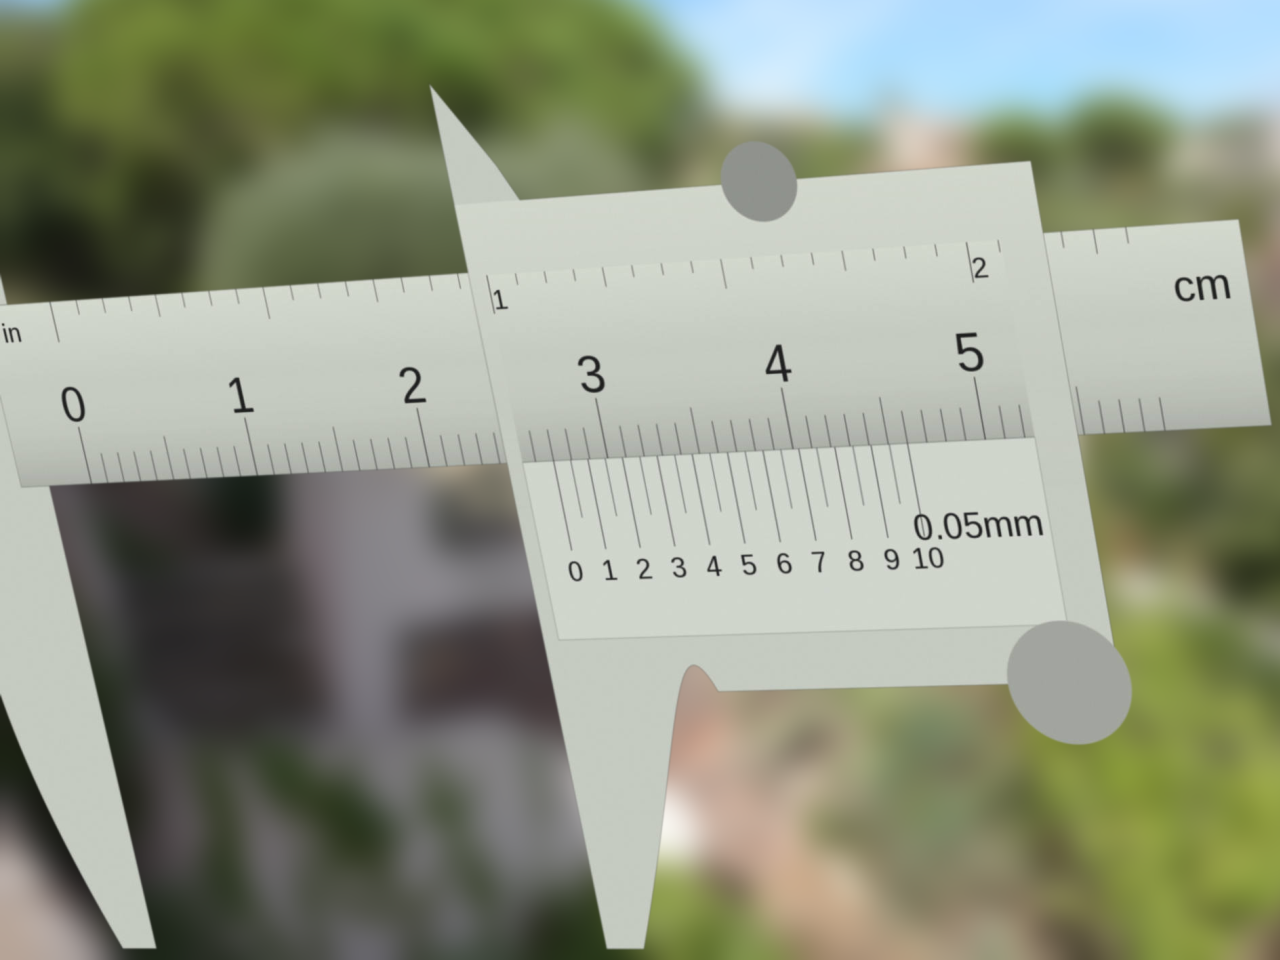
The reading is 27.0 mm
